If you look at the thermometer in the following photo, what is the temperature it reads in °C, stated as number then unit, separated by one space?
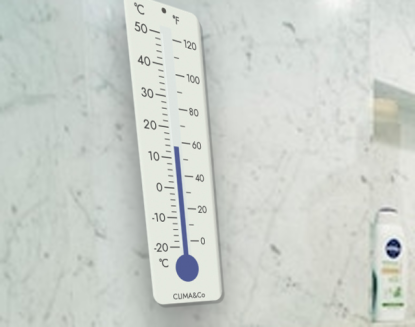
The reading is 14 °C
